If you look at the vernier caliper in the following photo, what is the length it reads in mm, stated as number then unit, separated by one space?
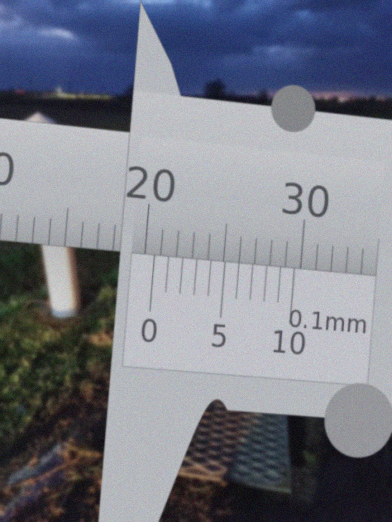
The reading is 20.6 mm
